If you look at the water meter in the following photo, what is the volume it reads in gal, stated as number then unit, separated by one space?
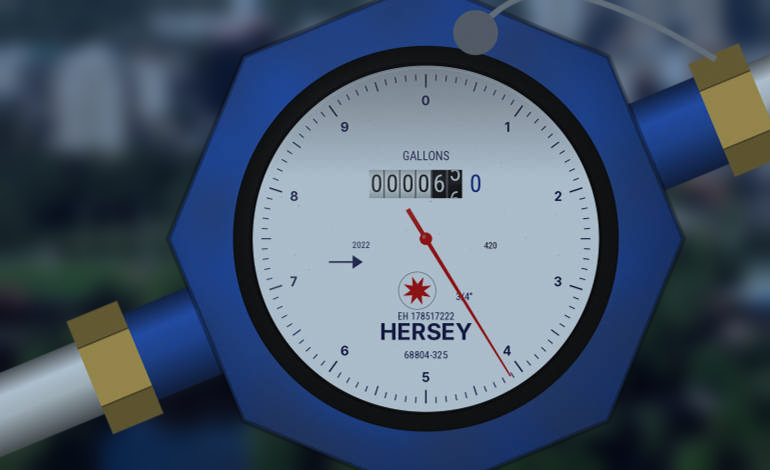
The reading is 654.1 gal
